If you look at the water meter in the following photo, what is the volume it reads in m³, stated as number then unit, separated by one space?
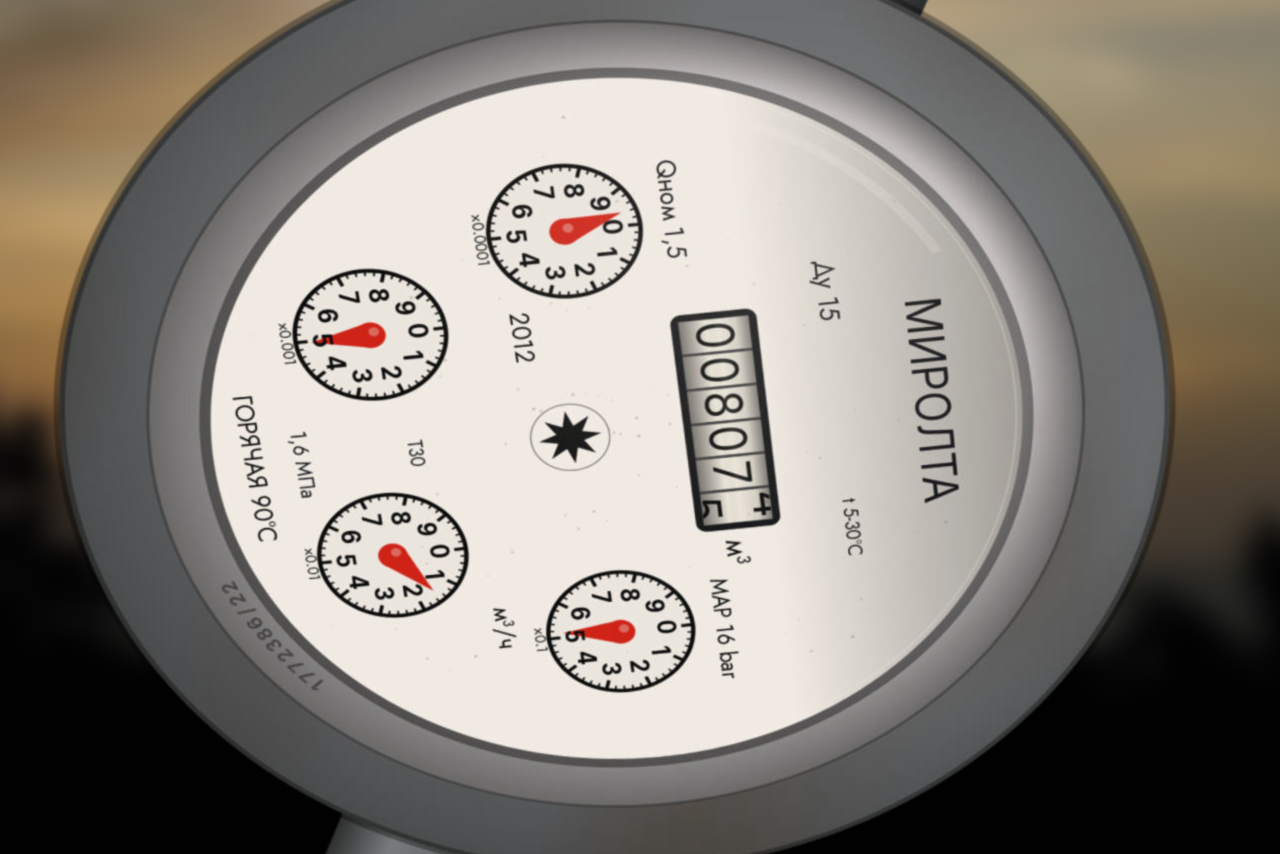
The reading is 8074.5149 m³
